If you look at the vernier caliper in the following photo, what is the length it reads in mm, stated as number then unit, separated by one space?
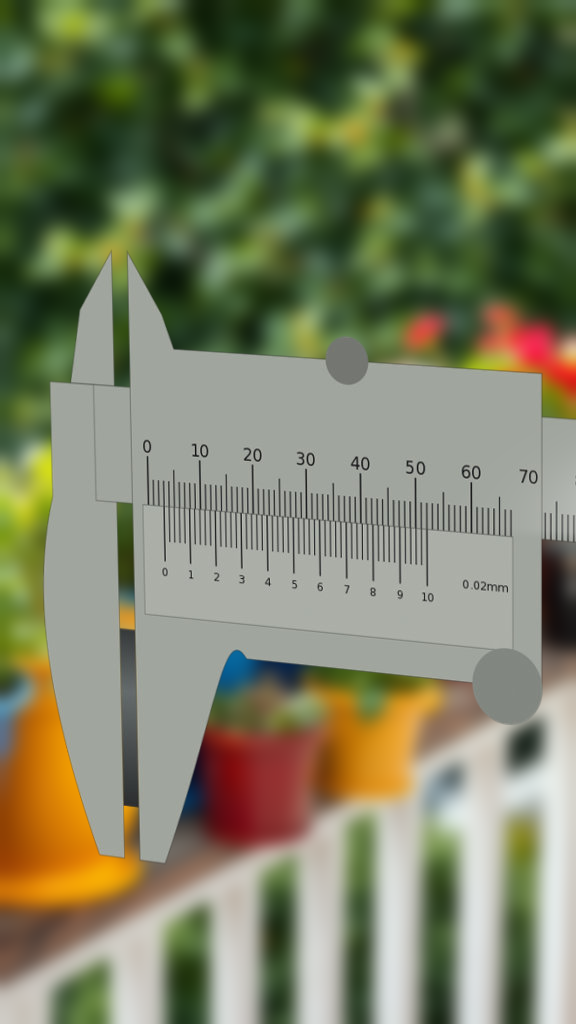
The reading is 3.0 mm
